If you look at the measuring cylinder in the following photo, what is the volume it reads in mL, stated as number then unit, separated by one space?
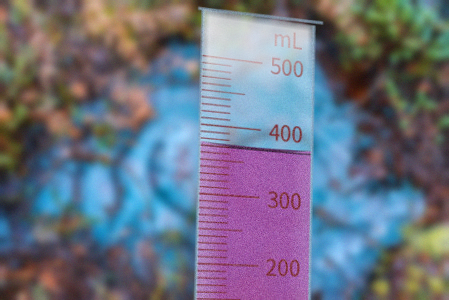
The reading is 370 mL
